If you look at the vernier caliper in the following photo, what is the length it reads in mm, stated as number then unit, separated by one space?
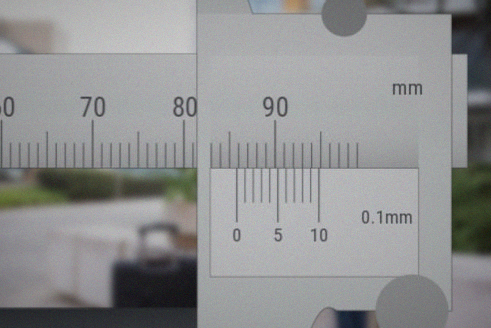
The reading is 85.8 mm
